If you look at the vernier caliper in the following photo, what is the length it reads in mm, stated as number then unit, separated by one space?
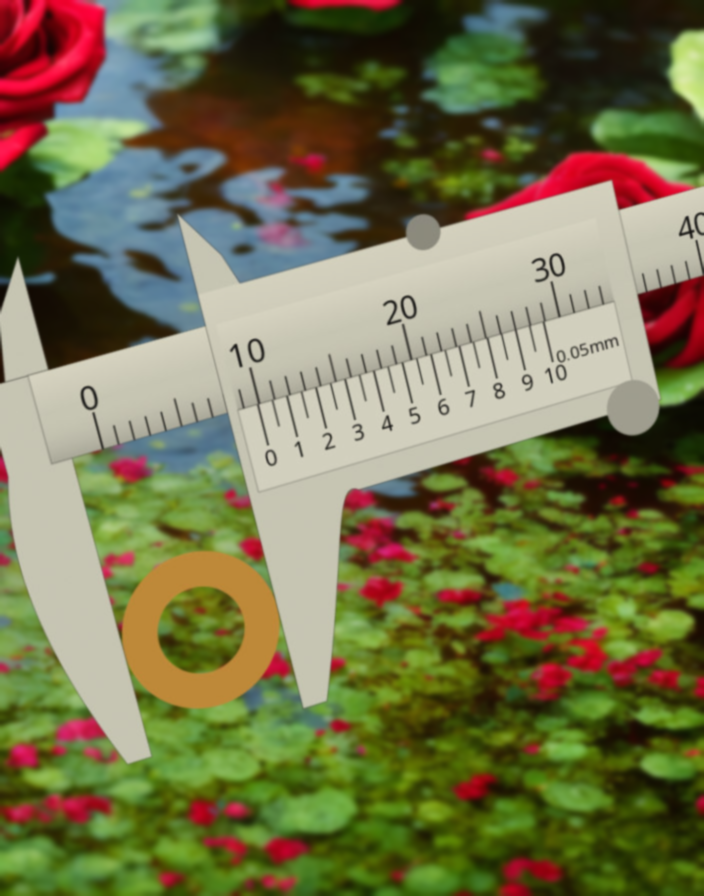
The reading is 9.9 mm
